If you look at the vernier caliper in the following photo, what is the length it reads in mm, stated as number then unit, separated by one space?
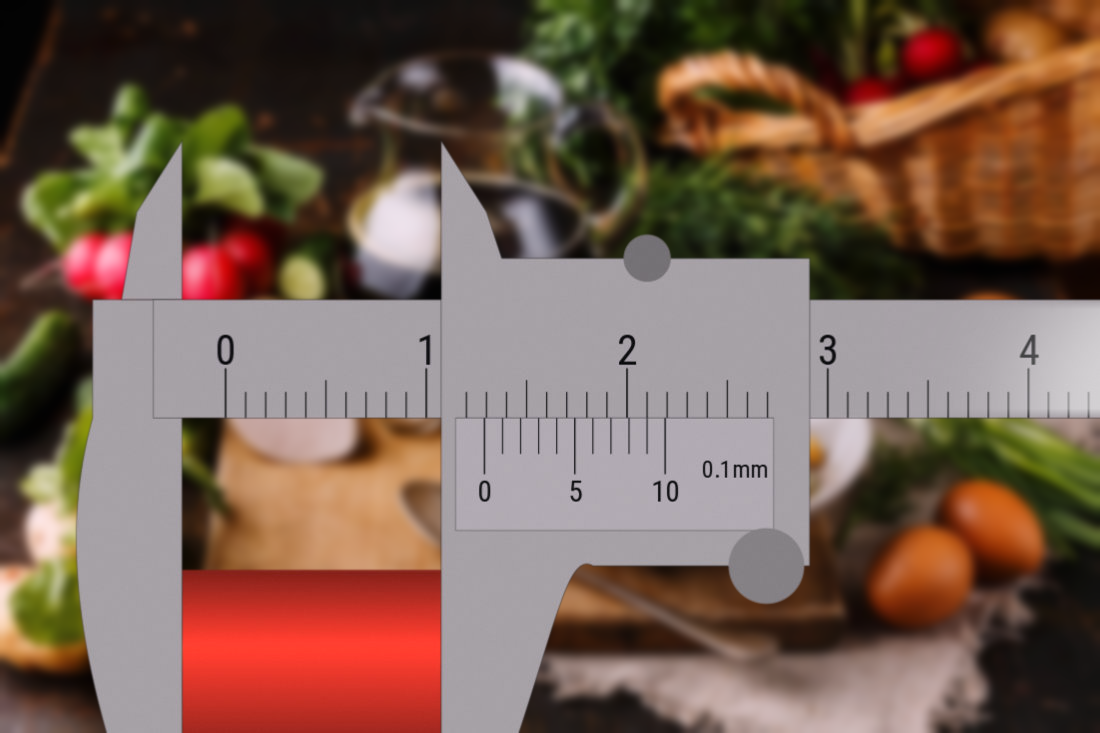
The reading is 12.9 mm
